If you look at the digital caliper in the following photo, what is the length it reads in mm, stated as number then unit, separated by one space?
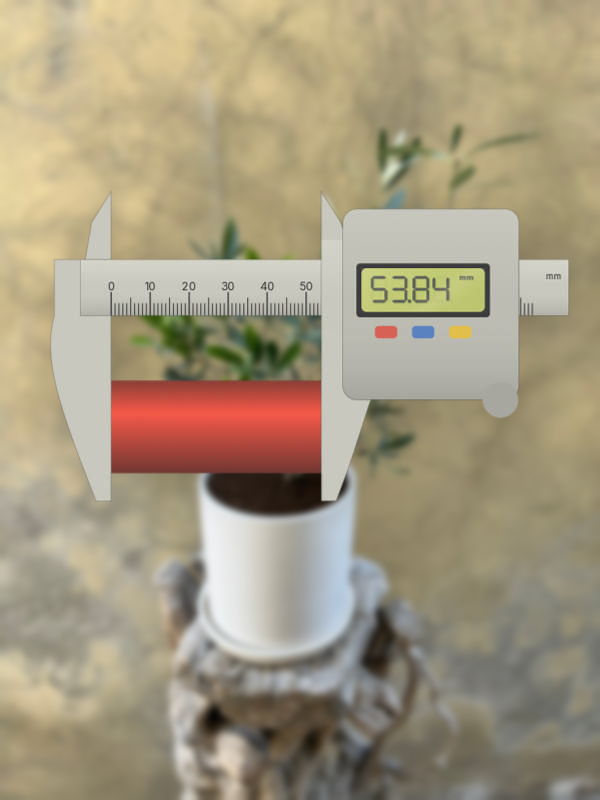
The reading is 53.84 mm
